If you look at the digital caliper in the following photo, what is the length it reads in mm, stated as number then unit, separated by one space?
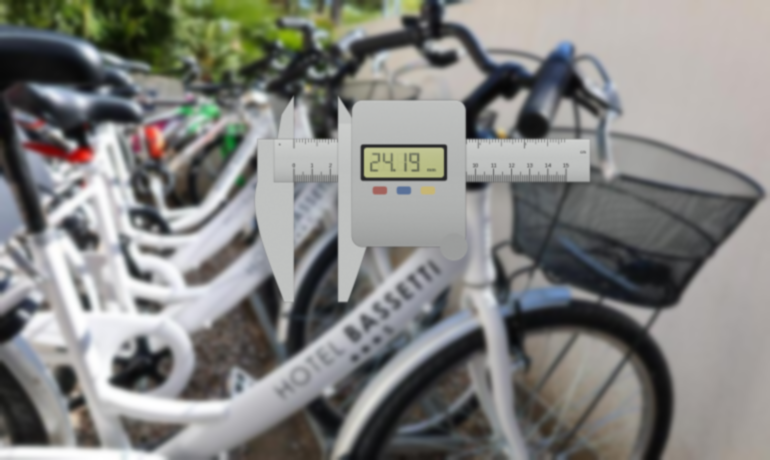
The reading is 24.19 mm
